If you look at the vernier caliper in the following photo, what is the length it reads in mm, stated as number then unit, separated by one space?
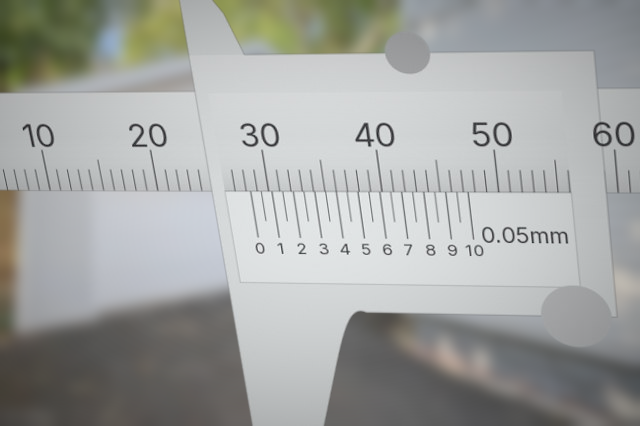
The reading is 28.4 mm
